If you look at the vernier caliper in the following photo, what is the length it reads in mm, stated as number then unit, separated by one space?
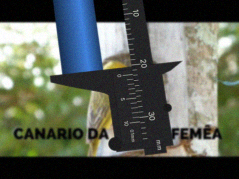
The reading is 21.8 mm
